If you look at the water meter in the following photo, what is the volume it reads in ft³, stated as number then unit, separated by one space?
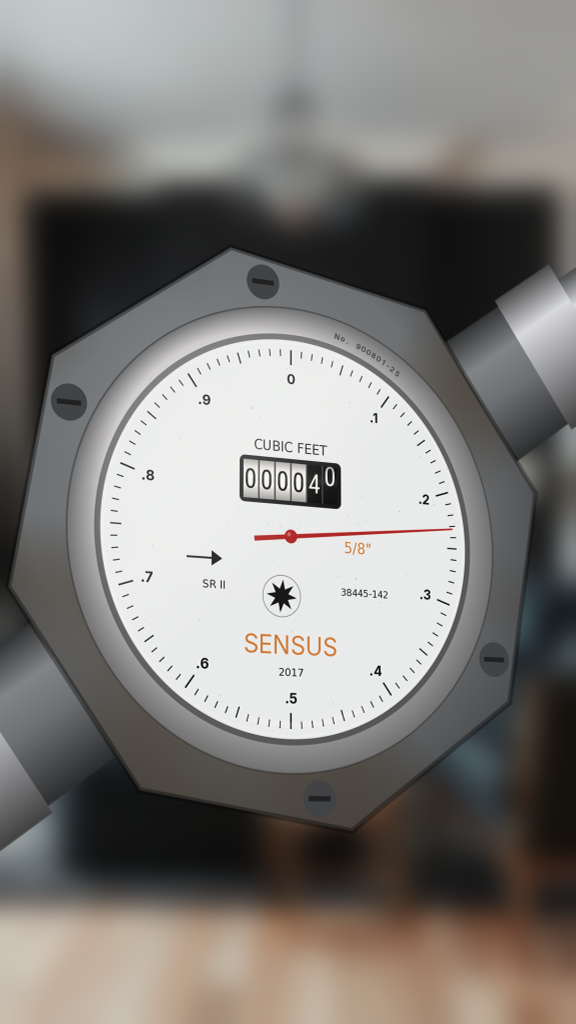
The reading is 40.23 ft³
